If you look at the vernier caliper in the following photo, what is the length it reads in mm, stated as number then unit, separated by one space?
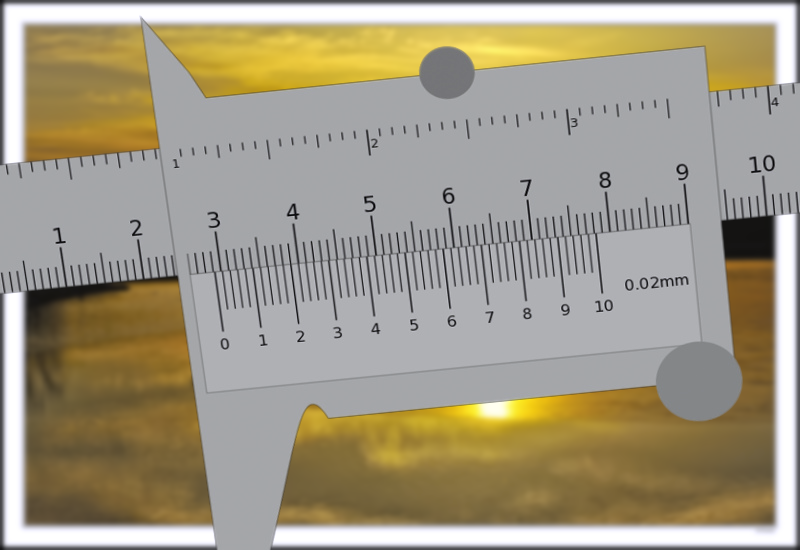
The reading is 29.2 mm
